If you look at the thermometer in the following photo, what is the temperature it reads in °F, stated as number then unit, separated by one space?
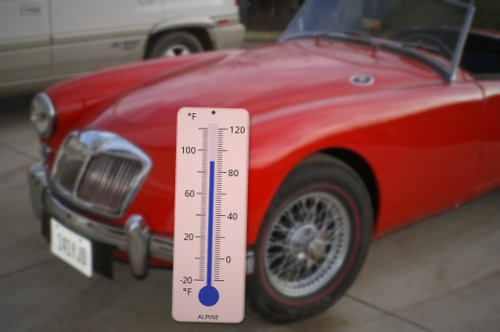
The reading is 90 °F
